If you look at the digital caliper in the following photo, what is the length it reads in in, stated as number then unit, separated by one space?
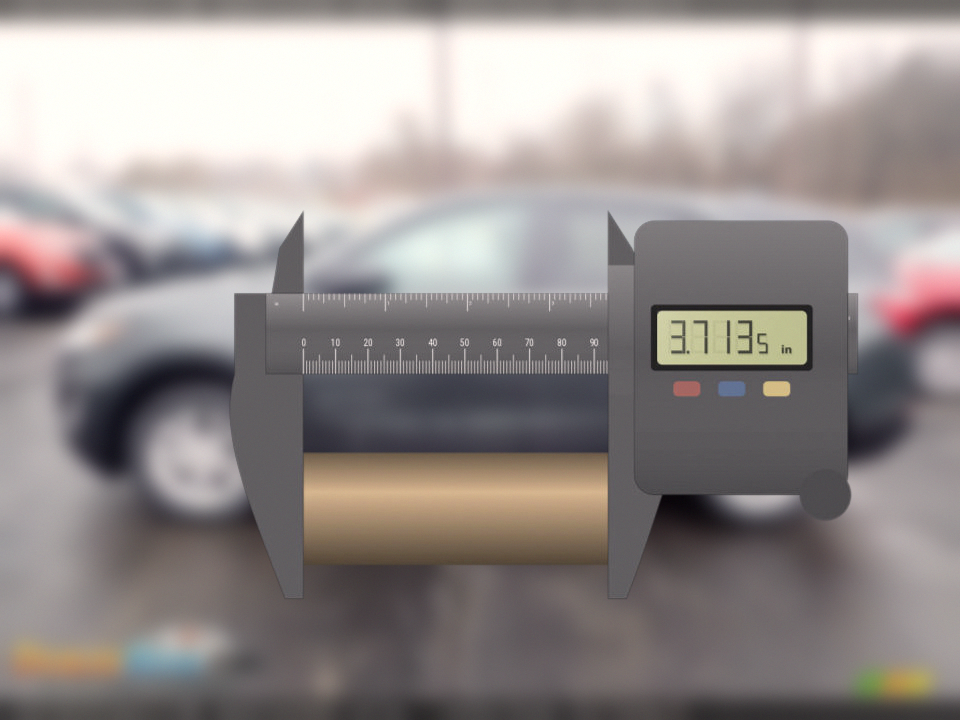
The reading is 3.7135 in
